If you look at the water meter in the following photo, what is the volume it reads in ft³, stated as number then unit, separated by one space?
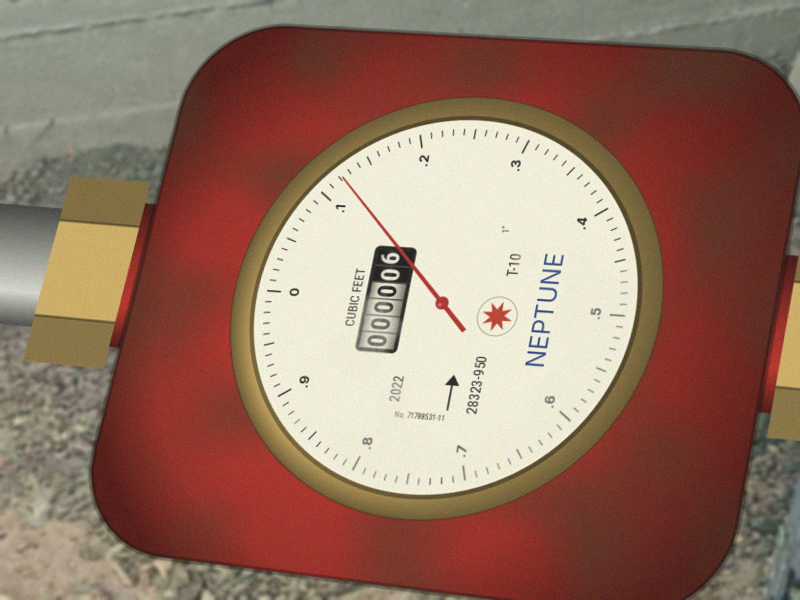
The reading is 6.12 ft³
